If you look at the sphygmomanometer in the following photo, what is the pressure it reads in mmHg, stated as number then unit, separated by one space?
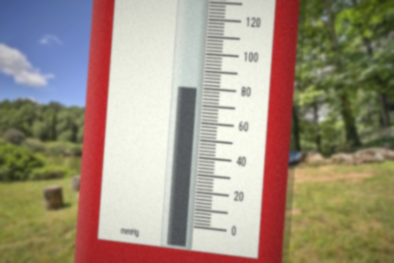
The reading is 80 mmHg
